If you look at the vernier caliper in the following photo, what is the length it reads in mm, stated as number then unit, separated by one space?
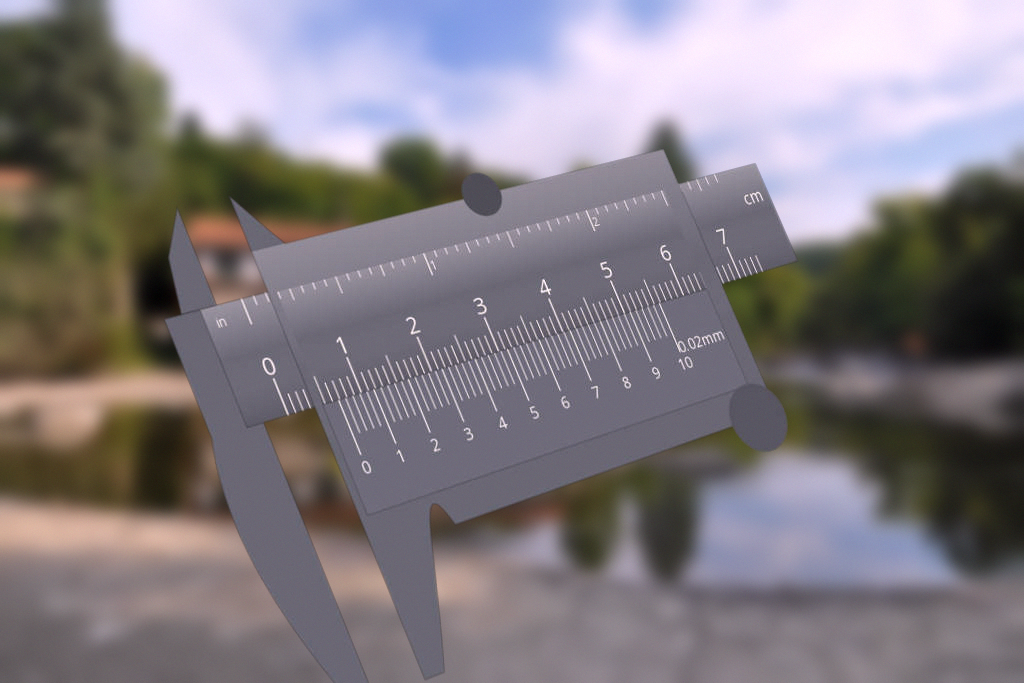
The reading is 6.8 mm
